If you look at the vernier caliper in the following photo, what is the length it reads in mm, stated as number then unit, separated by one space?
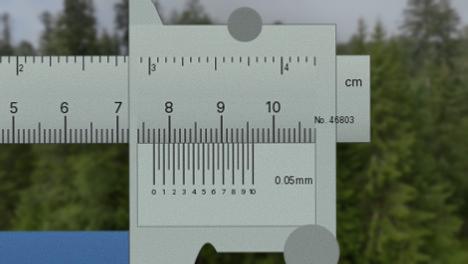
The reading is 77.0 mm
